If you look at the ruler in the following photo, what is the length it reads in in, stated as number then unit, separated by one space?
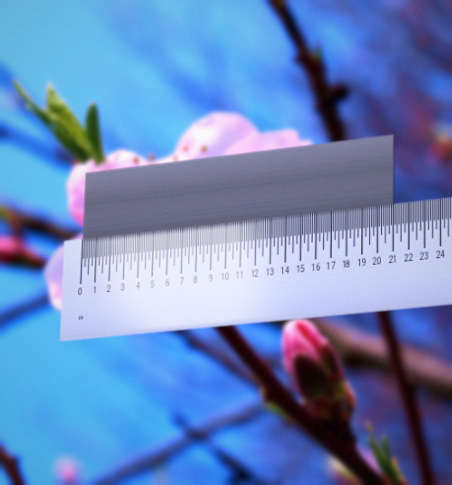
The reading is 21 in
